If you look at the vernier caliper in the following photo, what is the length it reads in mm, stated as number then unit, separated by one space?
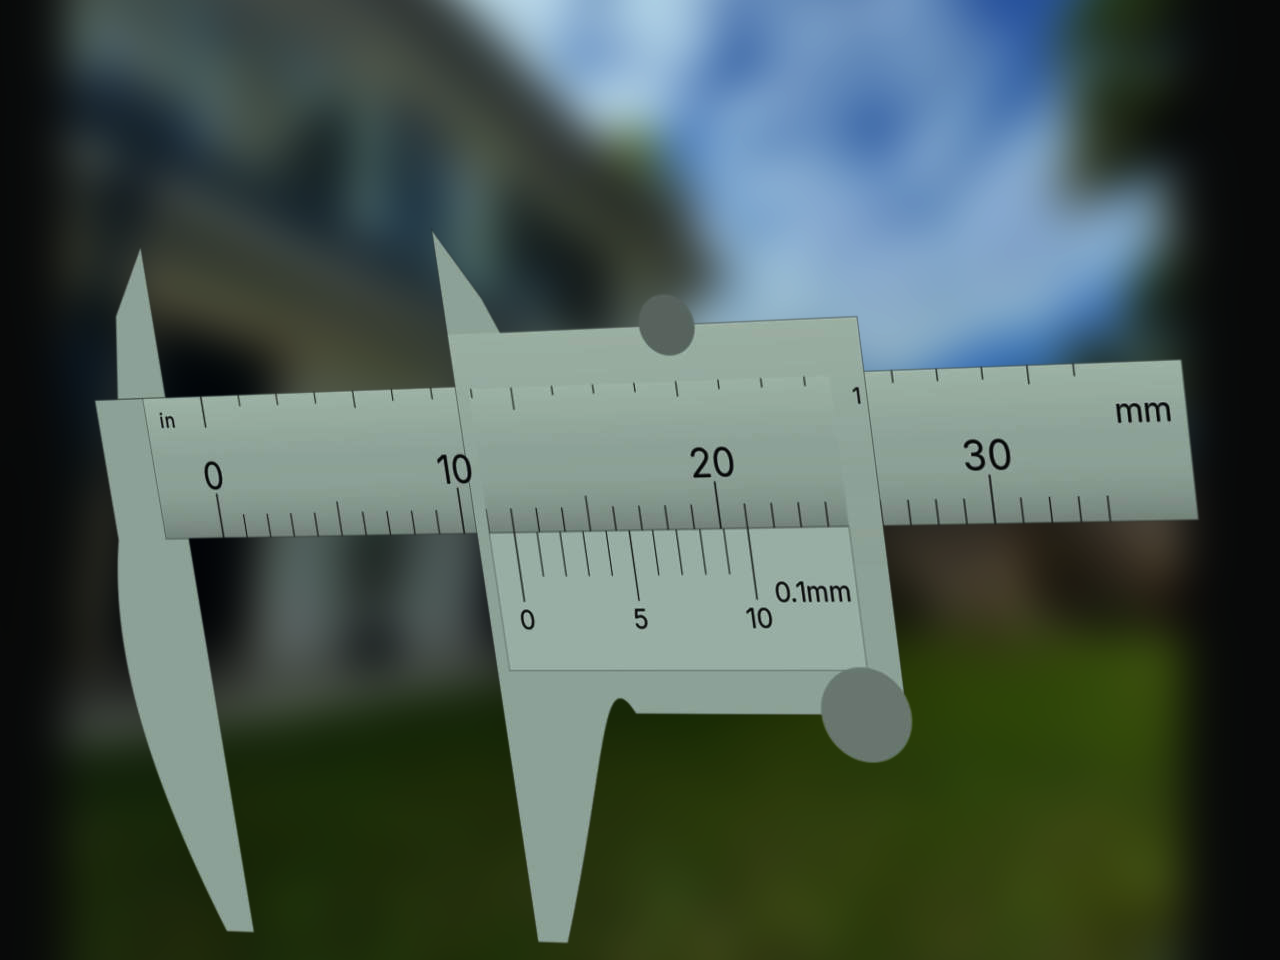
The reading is 12.0 mm
